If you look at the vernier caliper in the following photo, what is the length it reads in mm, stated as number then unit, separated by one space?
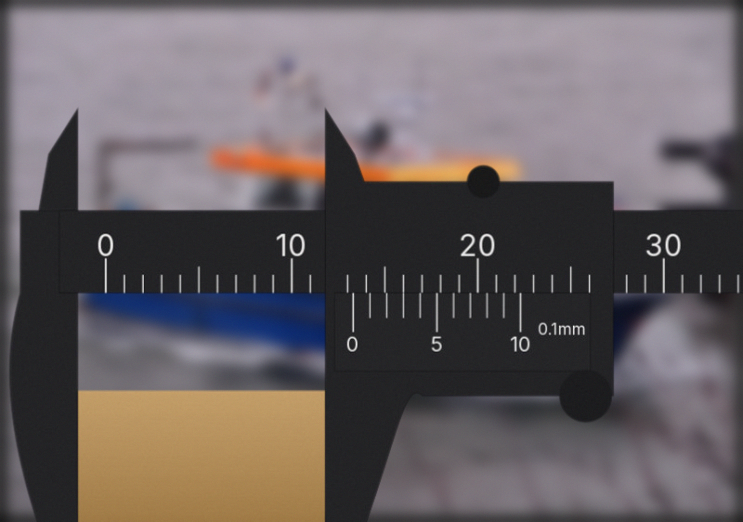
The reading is 13.3 mm
